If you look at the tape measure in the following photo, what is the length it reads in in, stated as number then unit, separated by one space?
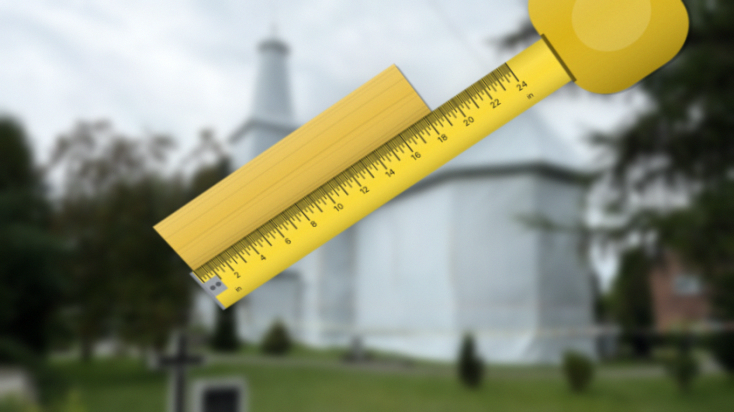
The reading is 18.5 in
